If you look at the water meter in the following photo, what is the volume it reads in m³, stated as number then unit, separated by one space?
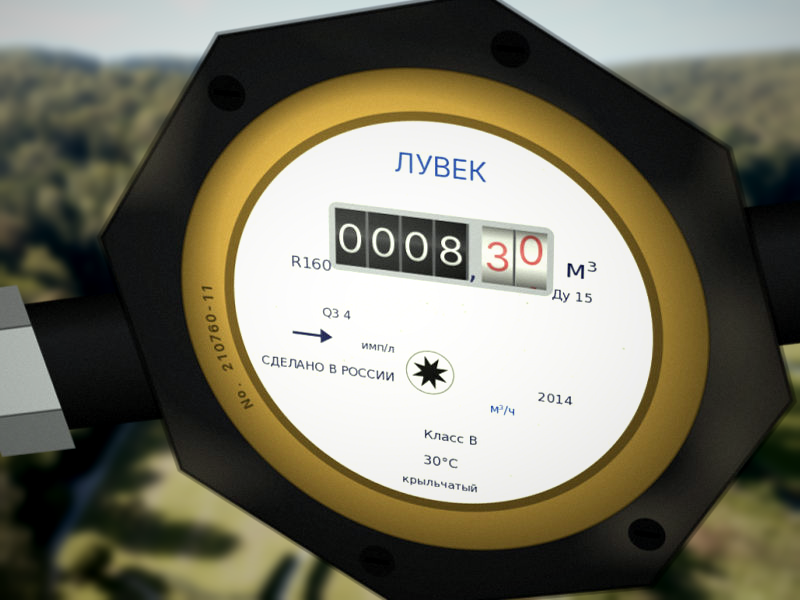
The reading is 8.30 m³
